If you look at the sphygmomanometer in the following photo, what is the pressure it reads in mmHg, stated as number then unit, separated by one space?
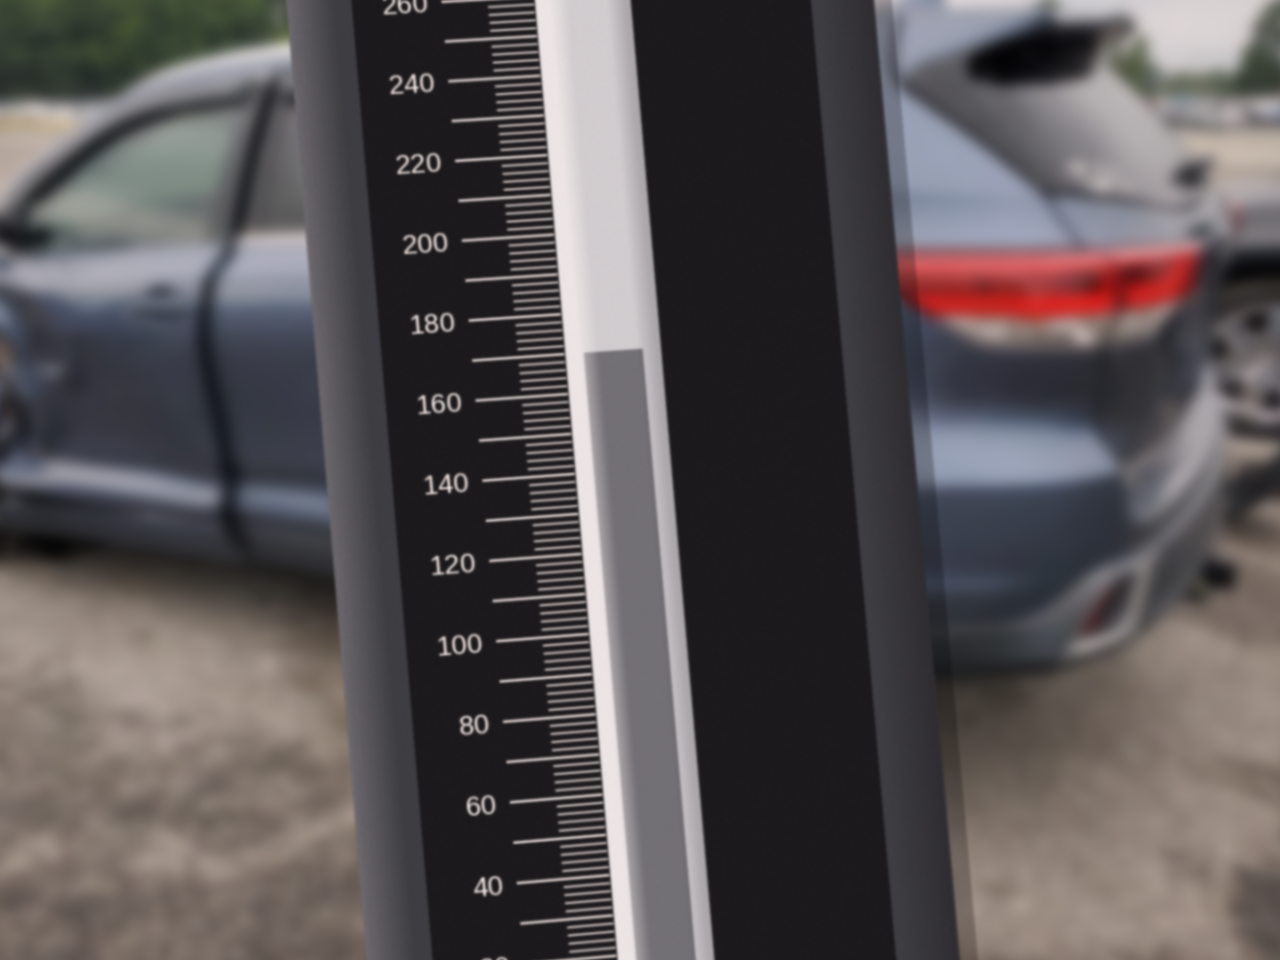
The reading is 170 mmHg
